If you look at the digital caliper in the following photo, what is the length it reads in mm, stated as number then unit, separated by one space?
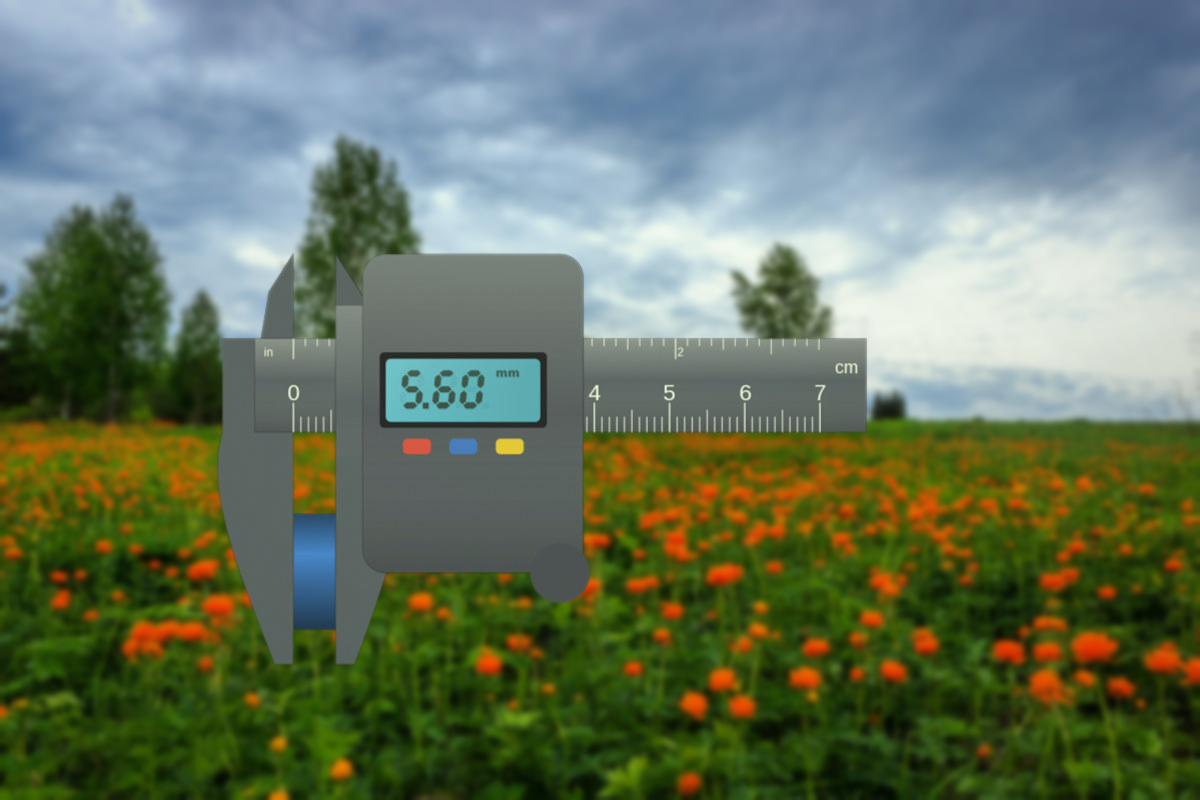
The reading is 5.60 mm
